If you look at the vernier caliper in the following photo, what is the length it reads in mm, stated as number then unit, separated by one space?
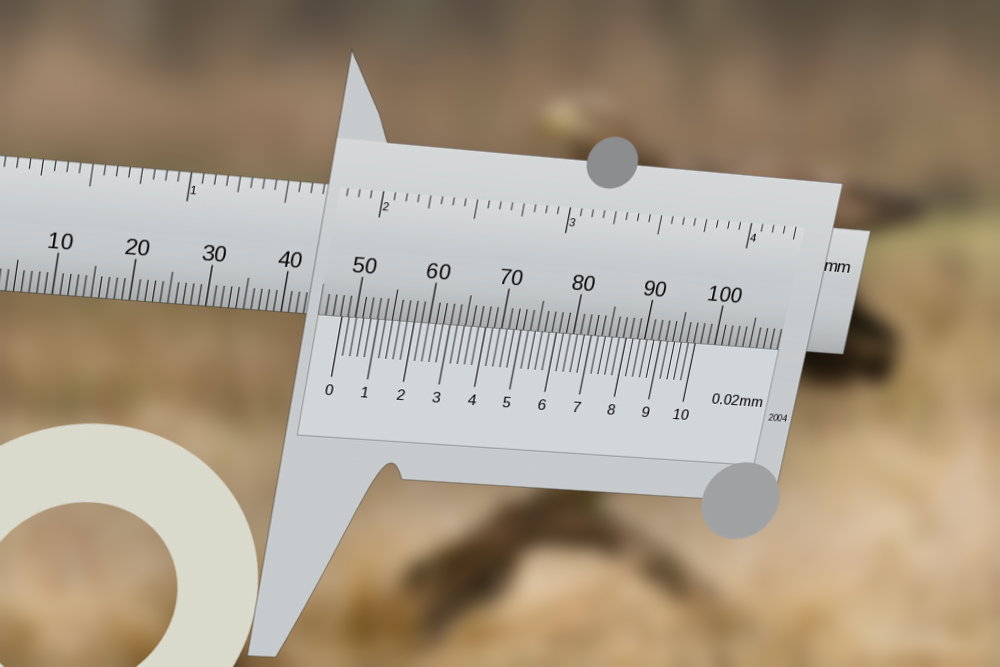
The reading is 48.2 mm
